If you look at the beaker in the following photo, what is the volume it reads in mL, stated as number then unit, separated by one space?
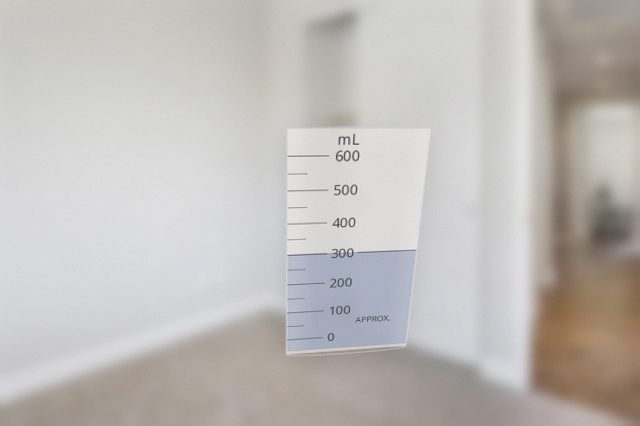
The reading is 300 mL
